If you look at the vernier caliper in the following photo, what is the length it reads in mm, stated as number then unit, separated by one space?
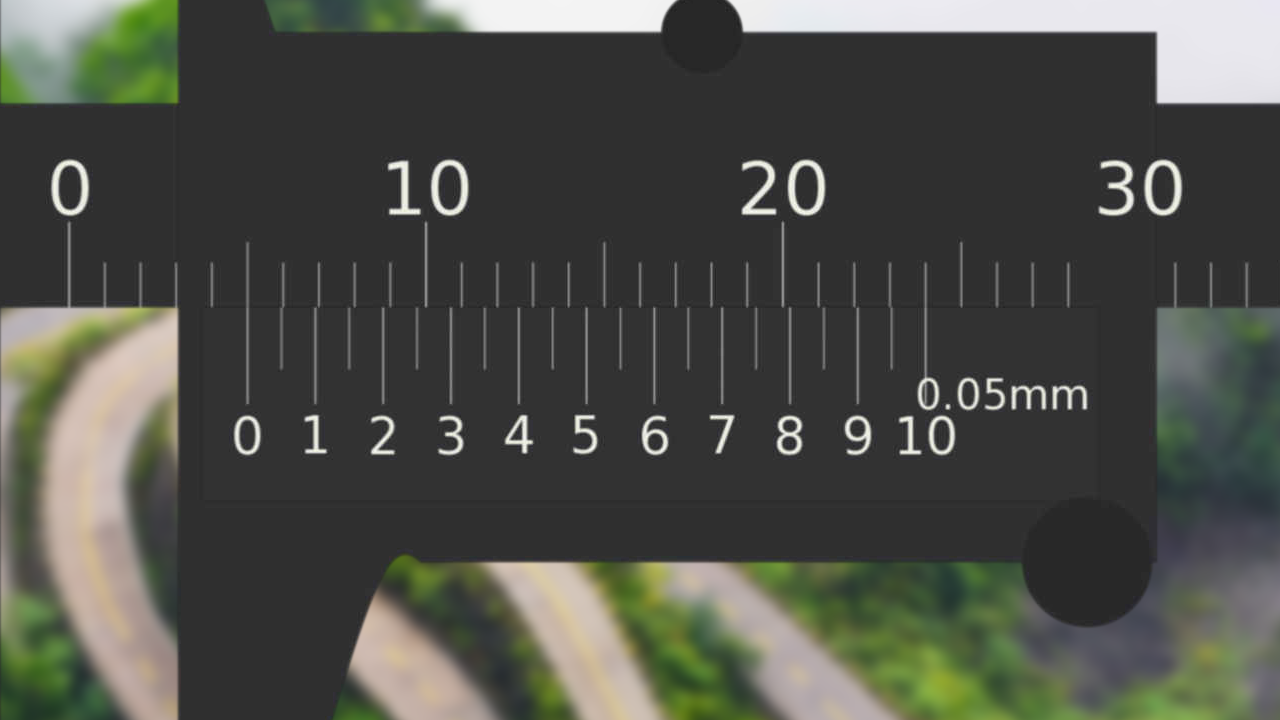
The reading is 5.00 mm
